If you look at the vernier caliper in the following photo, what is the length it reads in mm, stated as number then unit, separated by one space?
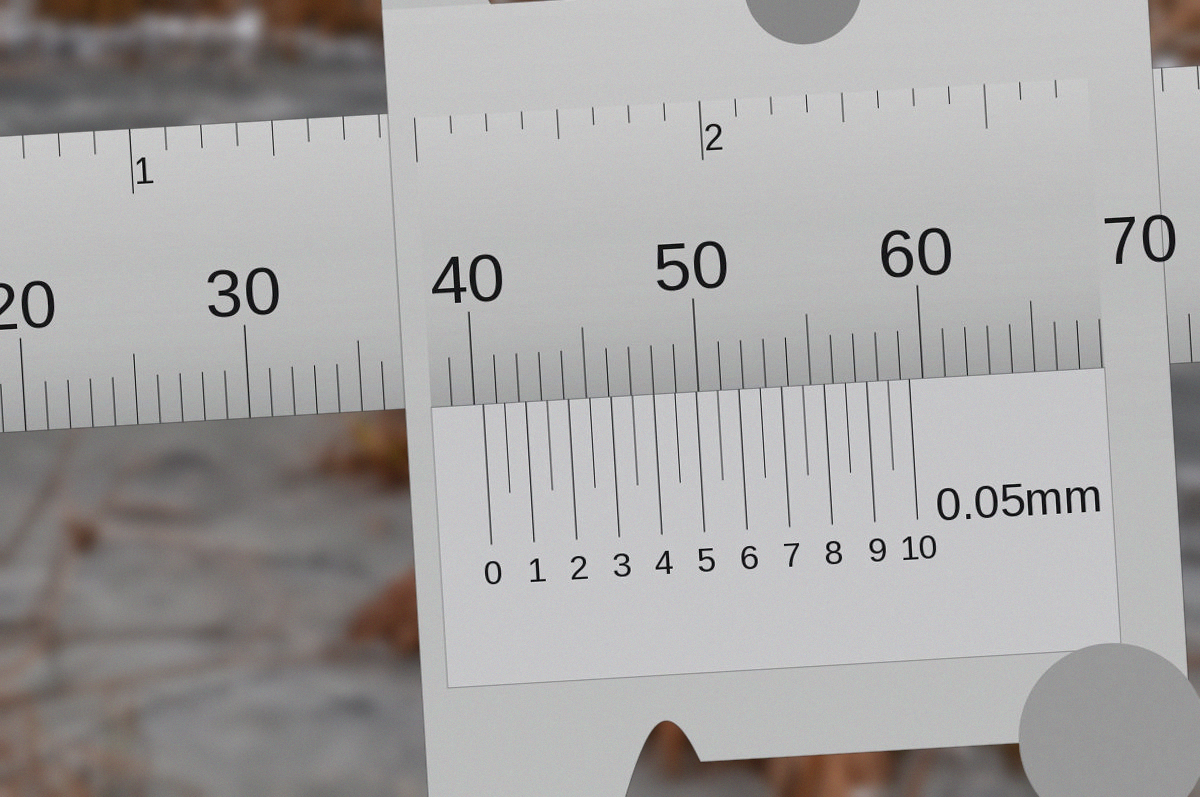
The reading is 40.4 mm
